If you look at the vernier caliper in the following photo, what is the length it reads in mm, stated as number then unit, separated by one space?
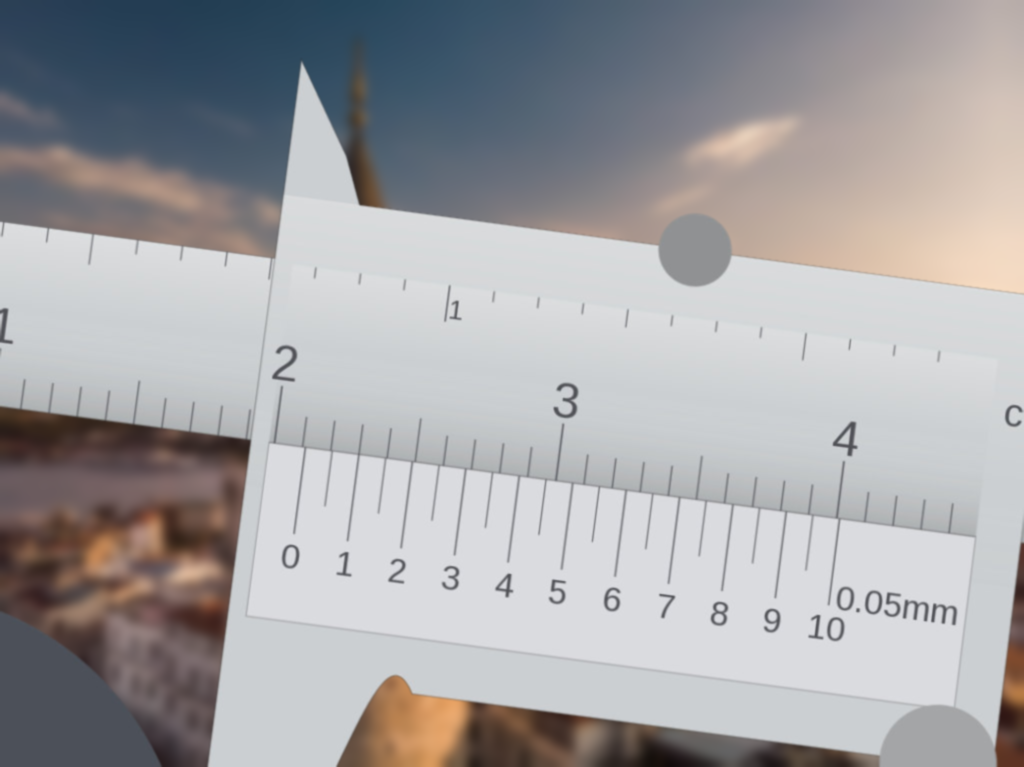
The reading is 21.10 mm
